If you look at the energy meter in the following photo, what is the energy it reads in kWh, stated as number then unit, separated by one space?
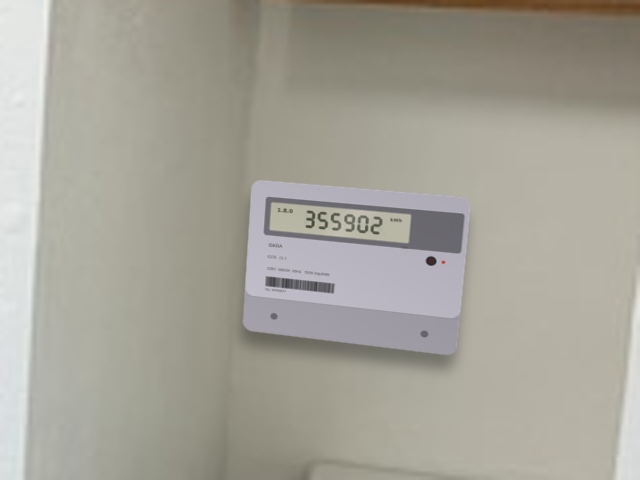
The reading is 355902 kWh
